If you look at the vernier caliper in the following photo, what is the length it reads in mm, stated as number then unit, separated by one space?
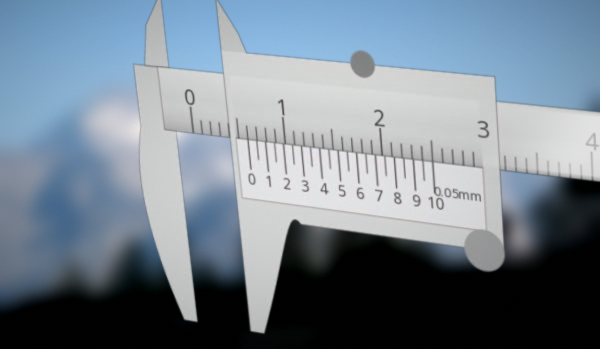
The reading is 6.0 mm
